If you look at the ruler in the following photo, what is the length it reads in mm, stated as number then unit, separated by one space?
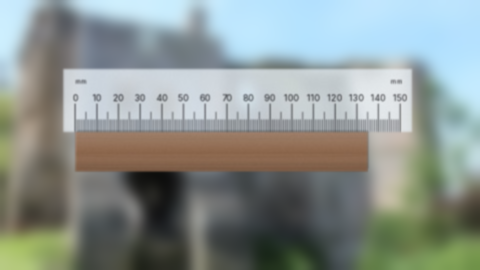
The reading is 135 mm
